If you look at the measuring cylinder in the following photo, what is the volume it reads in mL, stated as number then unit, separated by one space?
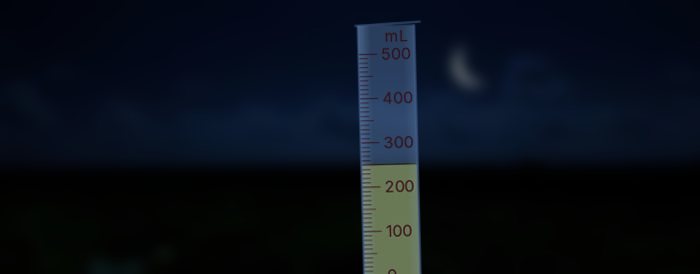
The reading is 250 mL
